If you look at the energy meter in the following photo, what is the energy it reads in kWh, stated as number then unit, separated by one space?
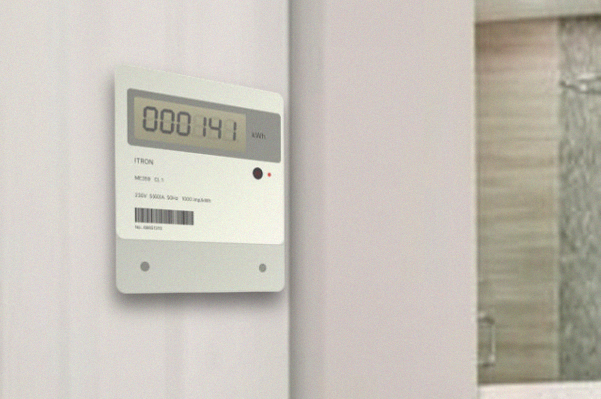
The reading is 141 kWh
